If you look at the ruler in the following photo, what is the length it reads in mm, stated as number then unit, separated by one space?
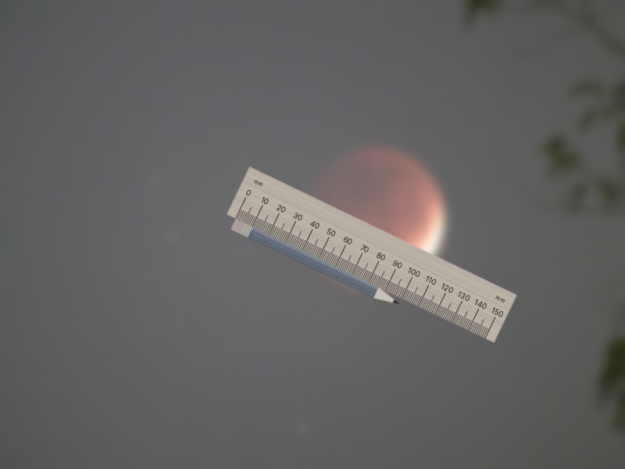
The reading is 100 mm
